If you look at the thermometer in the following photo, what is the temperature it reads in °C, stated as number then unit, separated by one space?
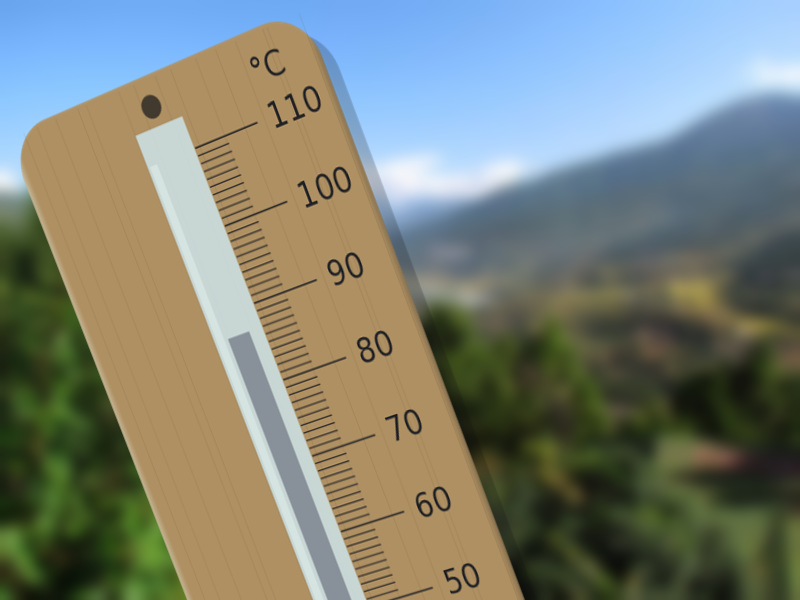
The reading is 87 °C
